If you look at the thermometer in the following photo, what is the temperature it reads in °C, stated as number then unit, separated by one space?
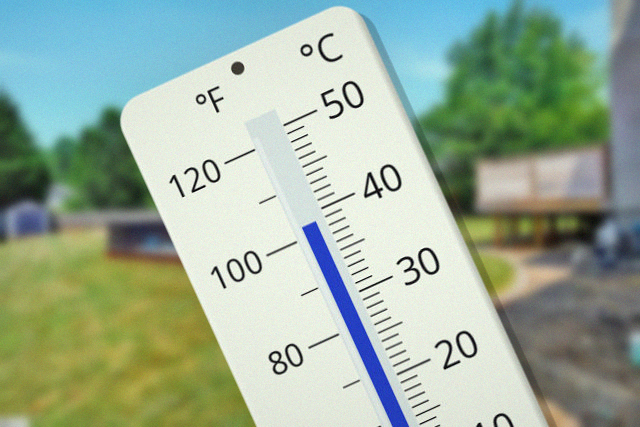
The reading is 39 °C
